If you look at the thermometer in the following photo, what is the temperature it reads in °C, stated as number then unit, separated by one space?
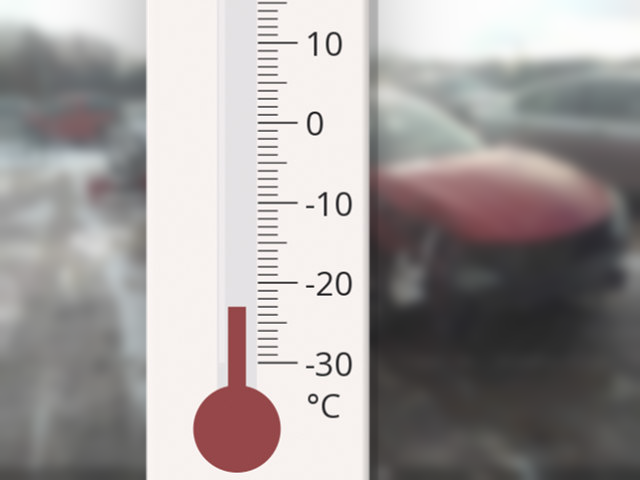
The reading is -23 °C
